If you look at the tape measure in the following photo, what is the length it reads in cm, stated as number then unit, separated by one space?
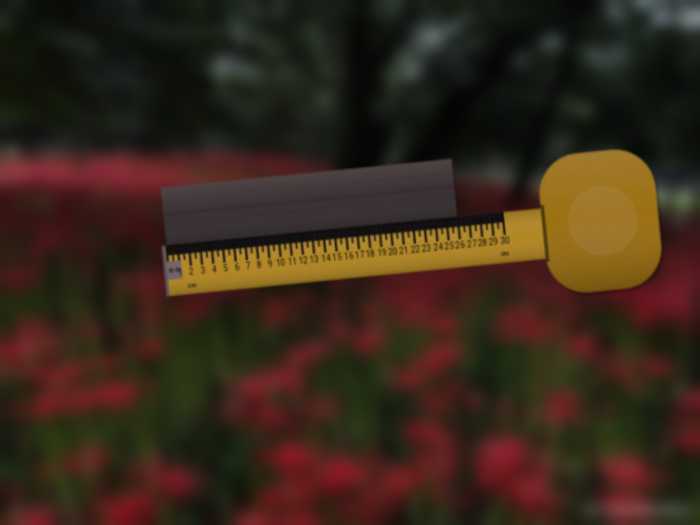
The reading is 26 cm
